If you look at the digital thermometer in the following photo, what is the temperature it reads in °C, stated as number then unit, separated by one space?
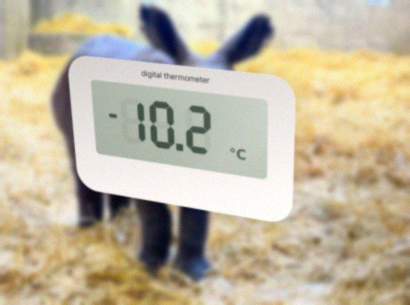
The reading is -10.2 °C
